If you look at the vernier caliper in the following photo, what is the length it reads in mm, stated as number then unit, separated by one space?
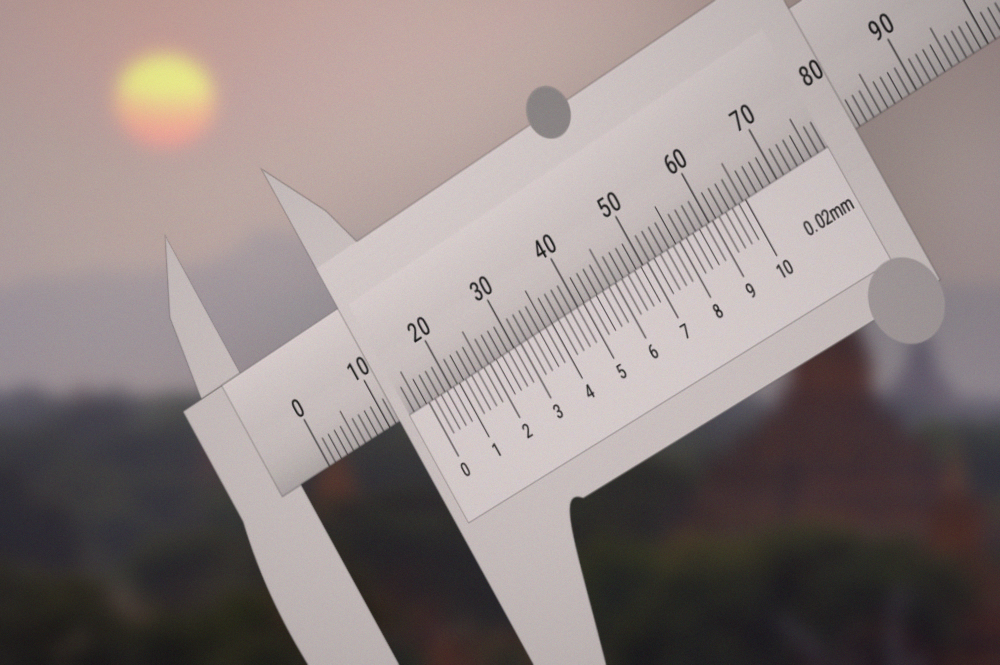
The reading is 16.4 mm
